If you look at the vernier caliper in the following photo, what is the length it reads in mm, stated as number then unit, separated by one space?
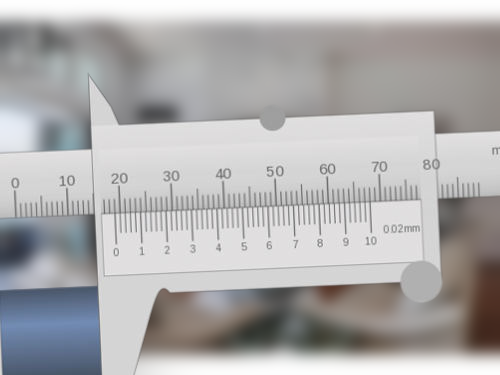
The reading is 19.0 mm
